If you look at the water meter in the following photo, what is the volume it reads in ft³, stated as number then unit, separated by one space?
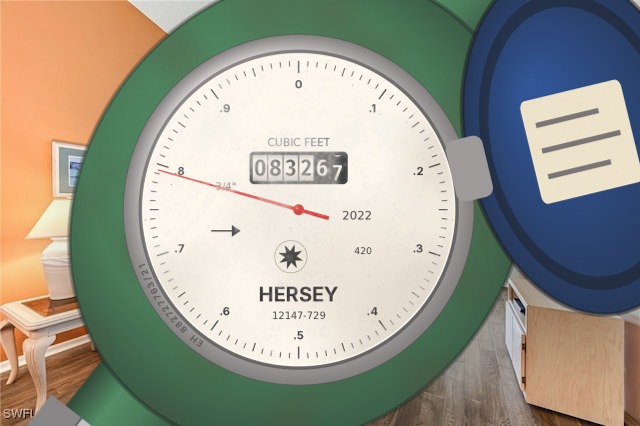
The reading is 83266.79 ft³
